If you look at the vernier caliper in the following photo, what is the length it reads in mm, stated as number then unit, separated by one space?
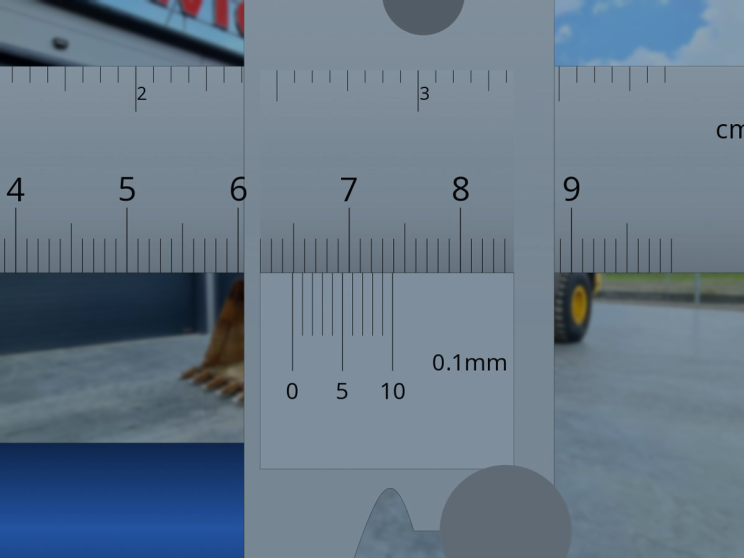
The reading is 64.9 mm
